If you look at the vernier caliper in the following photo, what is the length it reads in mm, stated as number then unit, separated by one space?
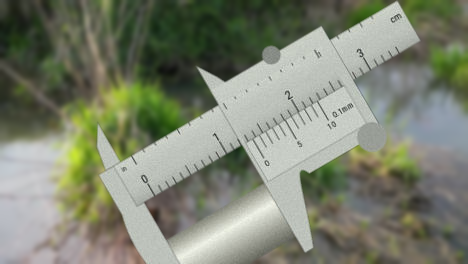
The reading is 13.6 mm
